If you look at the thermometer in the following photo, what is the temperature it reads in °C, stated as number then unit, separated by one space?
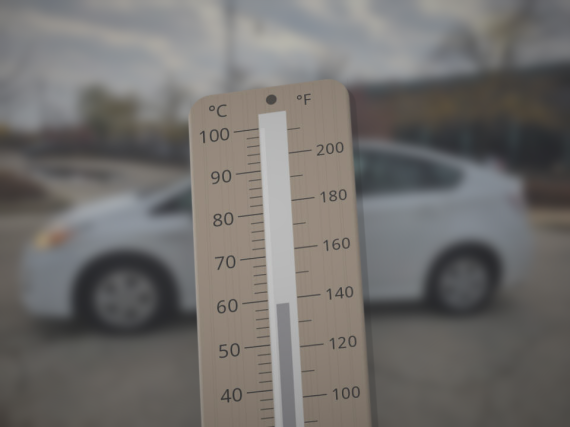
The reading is 59 °C
